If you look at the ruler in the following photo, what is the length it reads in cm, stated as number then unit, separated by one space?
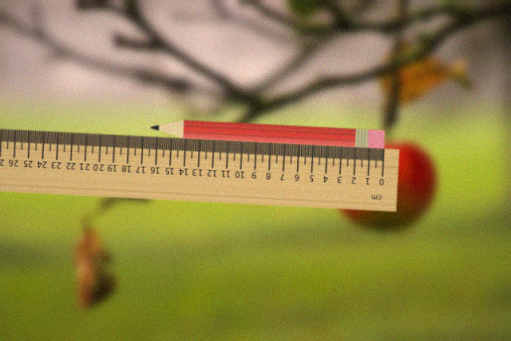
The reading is 16.5 cm
